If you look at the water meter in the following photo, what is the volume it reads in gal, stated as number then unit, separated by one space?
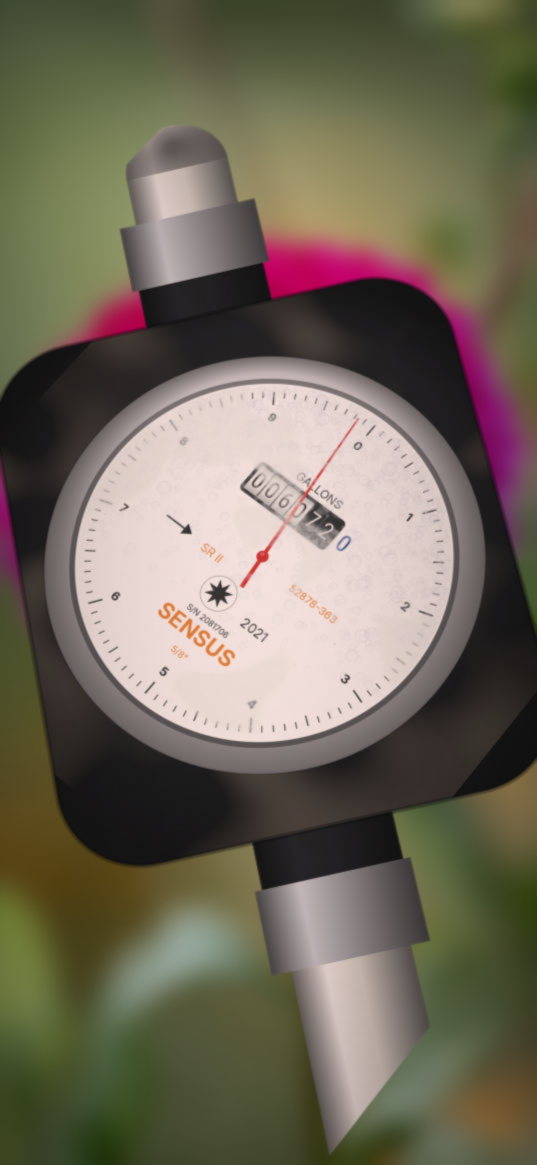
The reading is 60719.8 gal
